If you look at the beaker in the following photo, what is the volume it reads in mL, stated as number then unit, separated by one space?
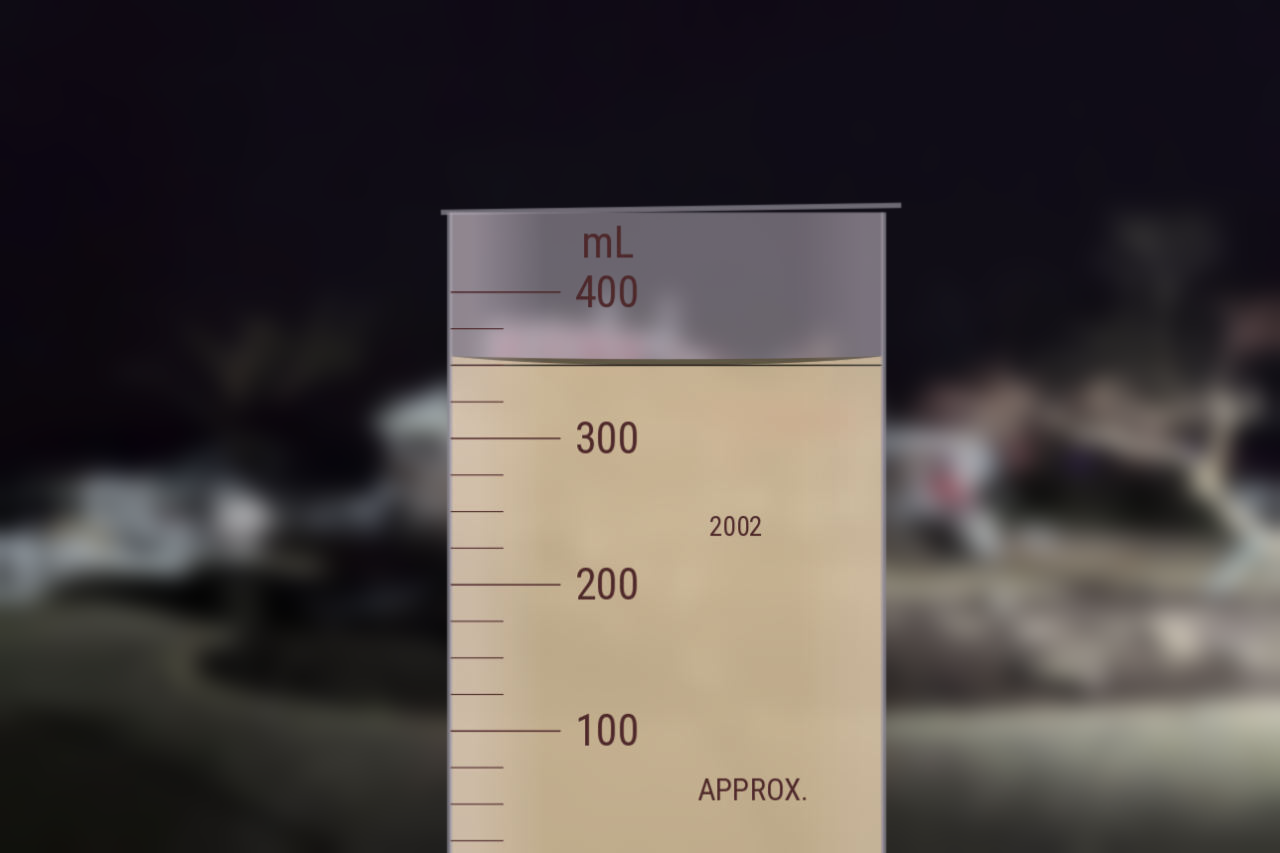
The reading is 350 mL
